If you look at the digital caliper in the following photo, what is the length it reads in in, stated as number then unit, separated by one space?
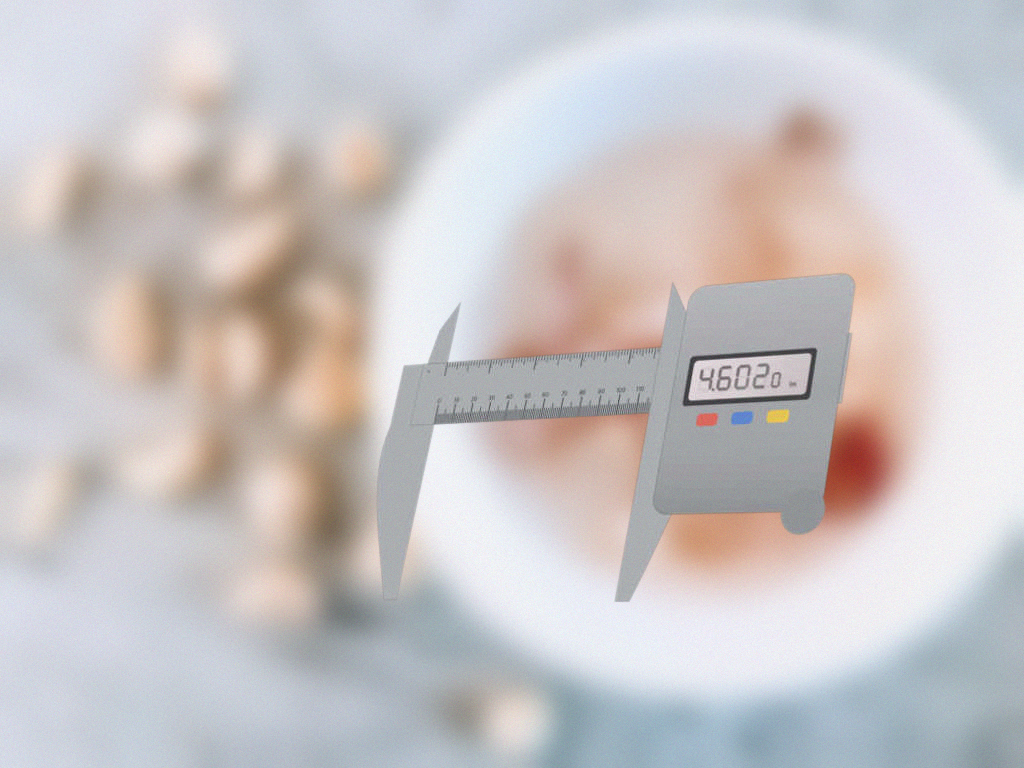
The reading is 4.6020 in
